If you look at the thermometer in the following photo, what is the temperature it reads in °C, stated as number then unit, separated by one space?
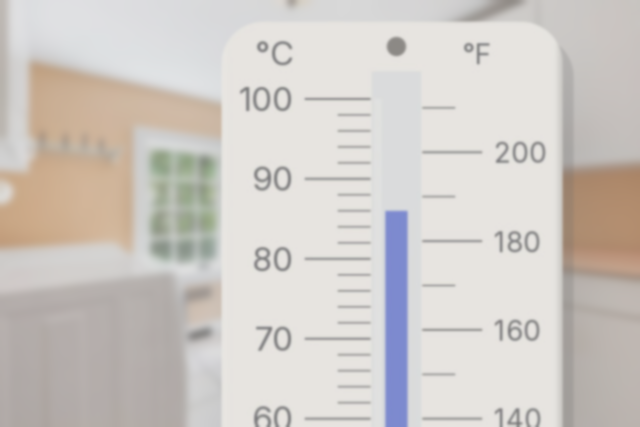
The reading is 86 °C
